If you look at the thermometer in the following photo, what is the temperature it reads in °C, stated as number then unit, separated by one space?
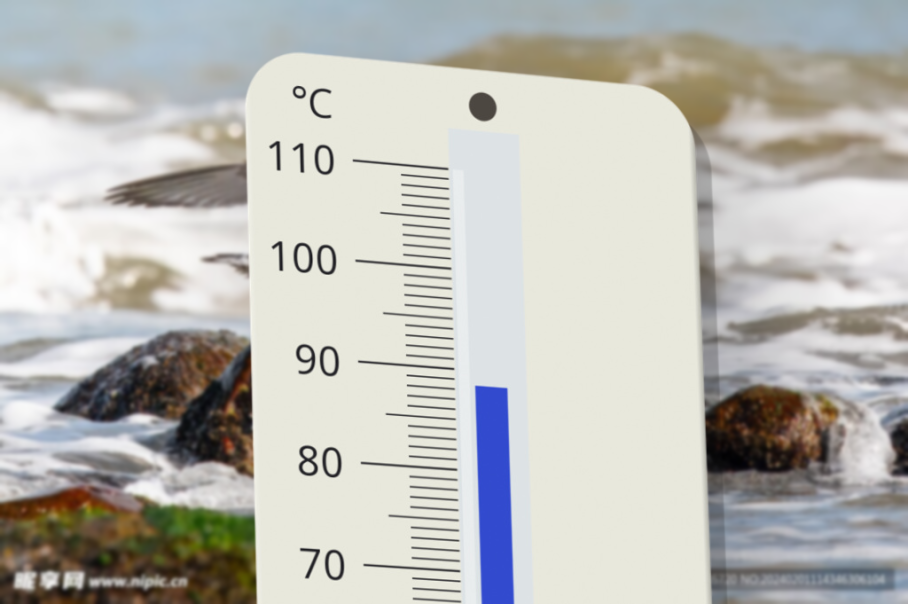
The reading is 88.5 °C
